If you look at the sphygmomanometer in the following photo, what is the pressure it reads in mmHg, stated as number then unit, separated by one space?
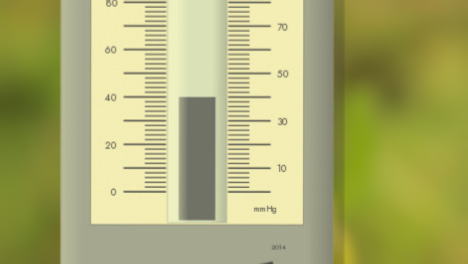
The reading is 40 mmHg
